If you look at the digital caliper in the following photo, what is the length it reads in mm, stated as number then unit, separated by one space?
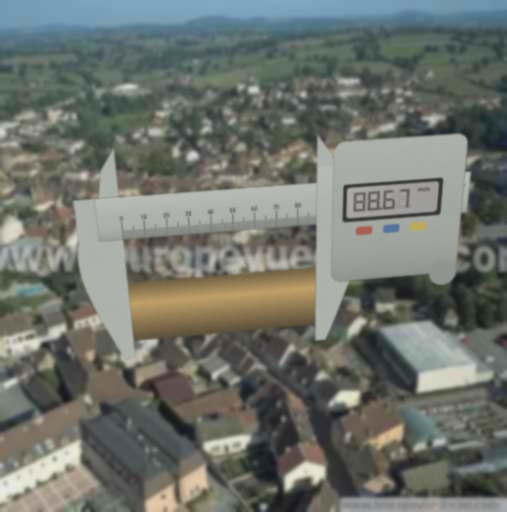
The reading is 88.67 mm
